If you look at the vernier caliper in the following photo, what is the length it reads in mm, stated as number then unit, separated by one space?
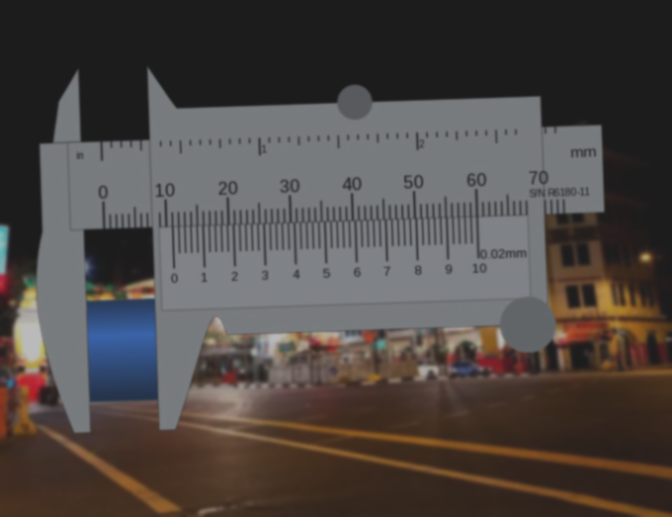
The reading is 11.0 mm
